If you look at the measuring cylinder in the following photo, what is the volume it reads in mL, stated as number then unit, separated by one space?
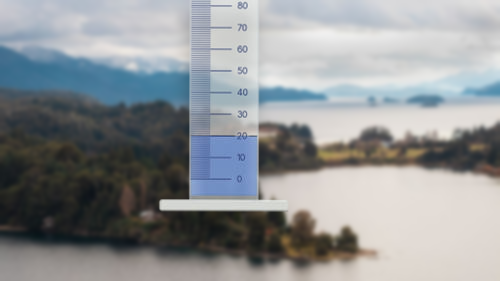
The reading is 20 mL
